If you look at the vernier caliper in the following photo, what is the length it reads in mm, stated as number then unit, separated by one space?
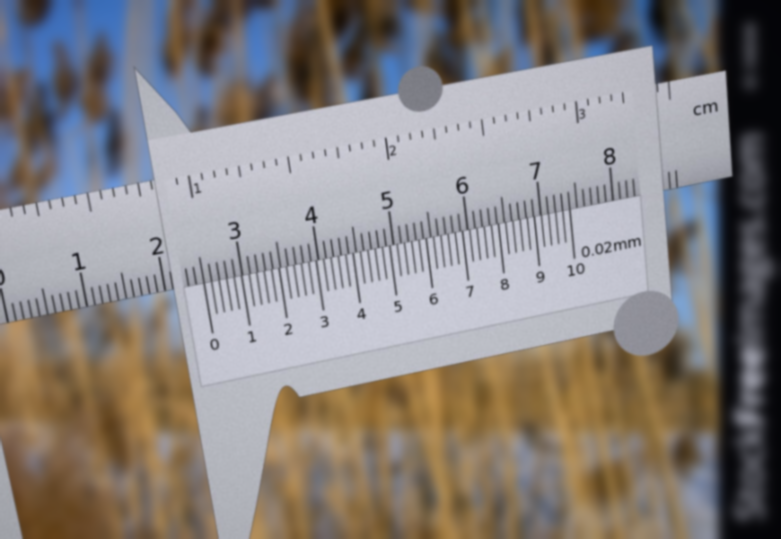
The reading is 25.0 mm
